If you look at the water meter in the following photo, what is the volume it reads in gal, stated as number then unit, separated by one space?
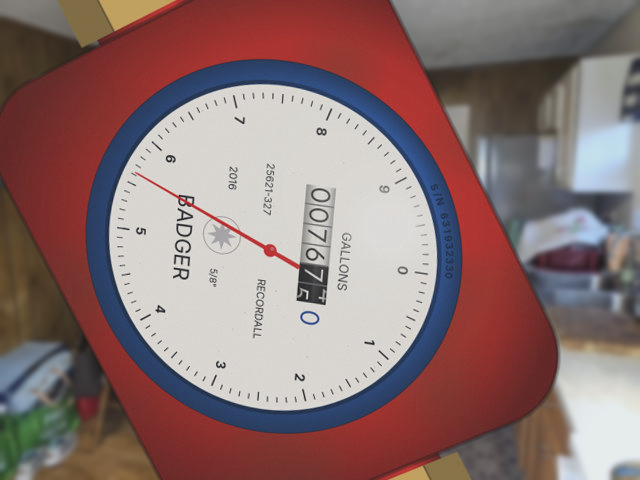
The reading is 76745.6 gal
